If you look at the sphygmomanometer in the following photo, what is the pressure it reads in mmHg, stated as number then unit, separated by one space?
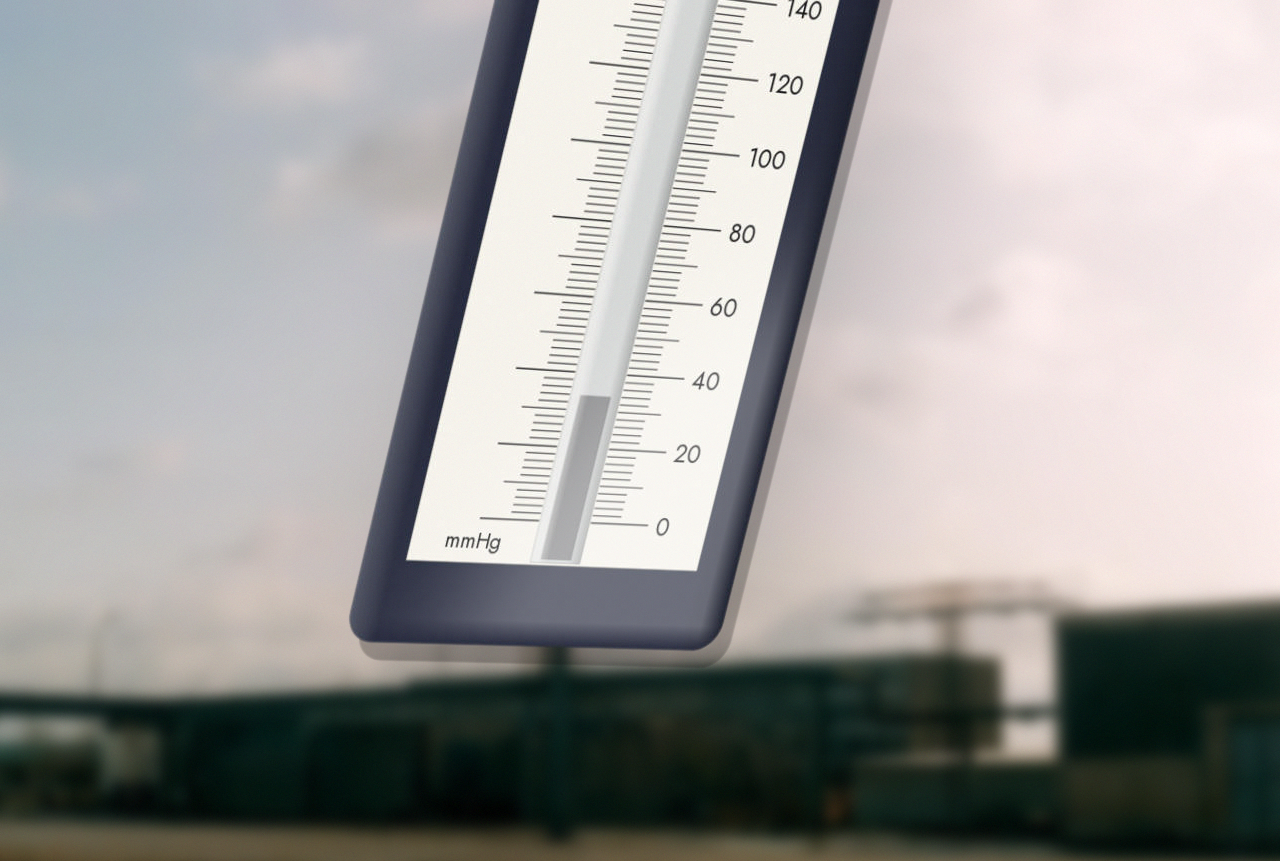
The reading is 34 mmHg
